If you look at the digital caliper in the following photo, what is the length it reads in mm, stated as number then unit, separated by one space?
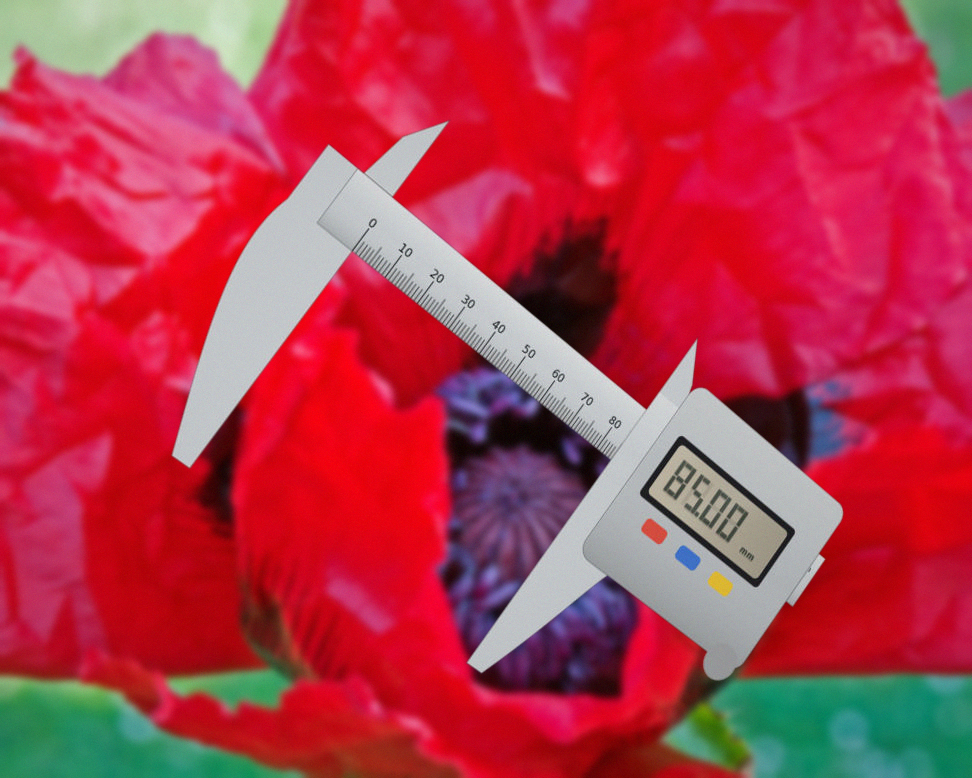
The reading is 85.00 mm
